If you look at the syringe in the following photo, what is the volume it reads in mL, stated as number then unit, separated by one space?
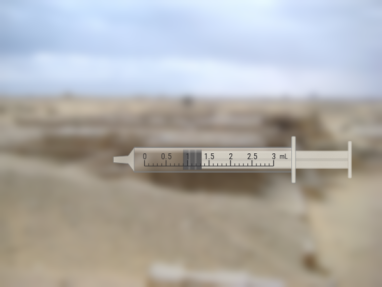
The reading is 0.9 mL
